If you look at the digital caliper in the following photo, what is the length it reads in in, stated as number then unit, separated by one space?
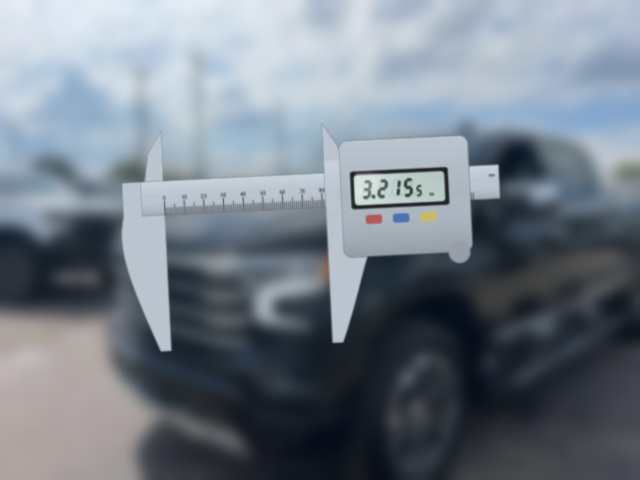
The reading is 3.2155 in
